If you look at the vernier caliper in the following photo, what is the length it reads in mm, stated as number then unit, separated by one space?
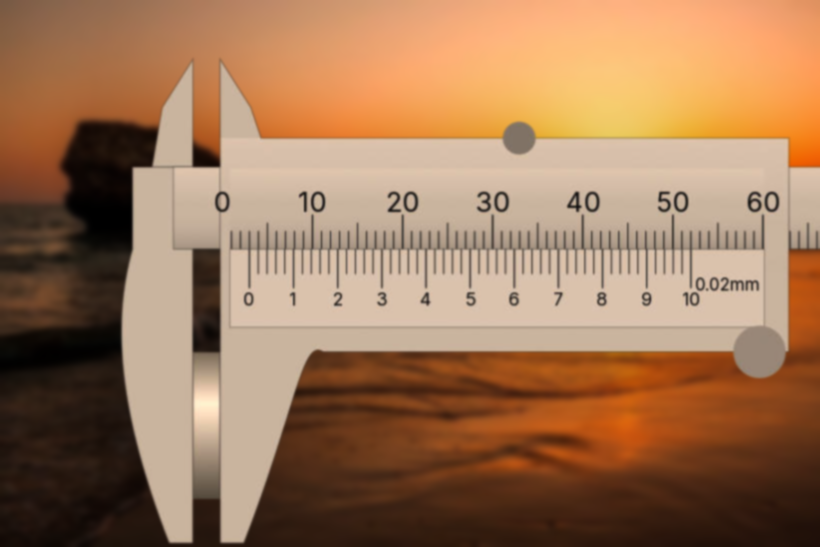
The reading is 3.0 mm
